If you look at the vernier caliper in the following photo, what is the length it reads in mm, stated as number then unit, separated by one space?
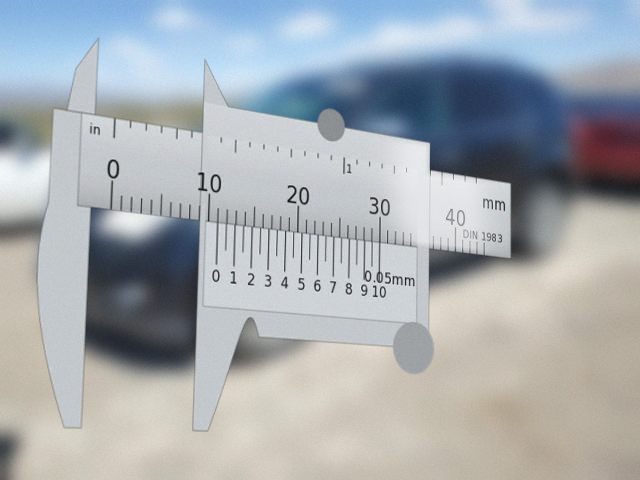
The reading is 11.0 mm
